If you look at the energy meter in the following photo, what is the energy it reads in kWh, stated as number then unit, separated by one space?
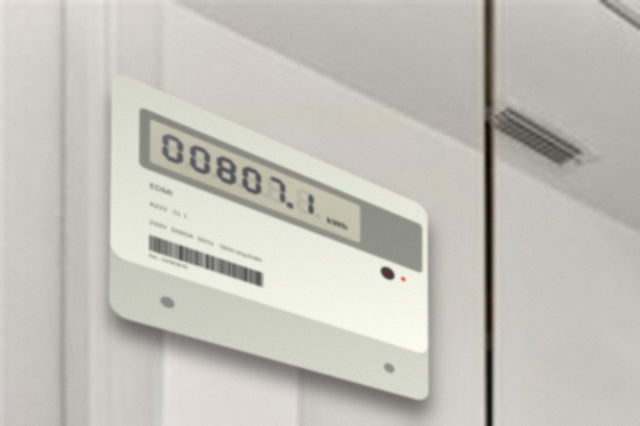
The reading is 807.1 kWh
